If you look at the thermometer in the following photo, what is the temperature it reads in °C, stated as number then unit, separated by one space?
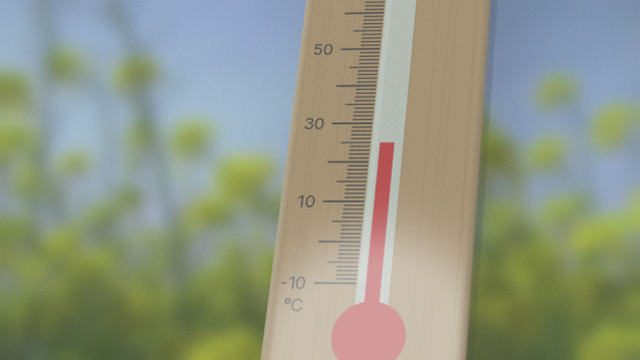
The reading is 25 °C
